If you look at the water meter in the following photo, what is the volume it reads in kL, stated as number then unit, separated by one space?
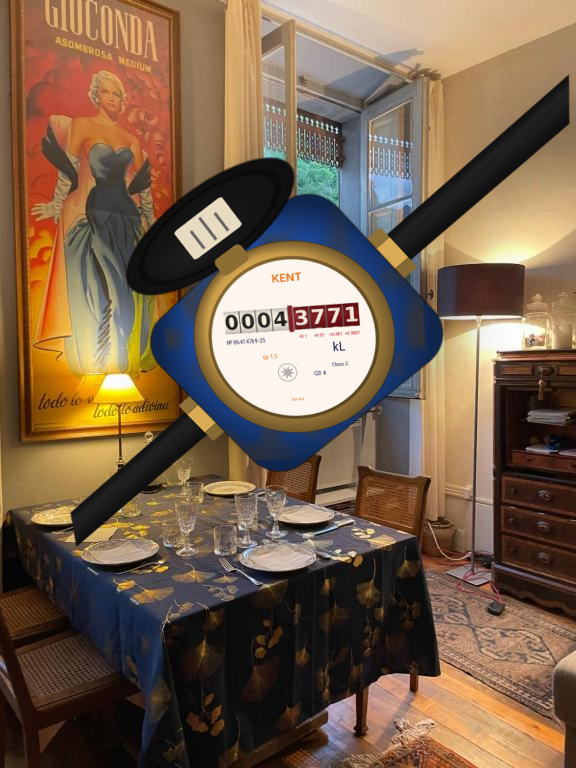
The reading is 4.3771 kL
